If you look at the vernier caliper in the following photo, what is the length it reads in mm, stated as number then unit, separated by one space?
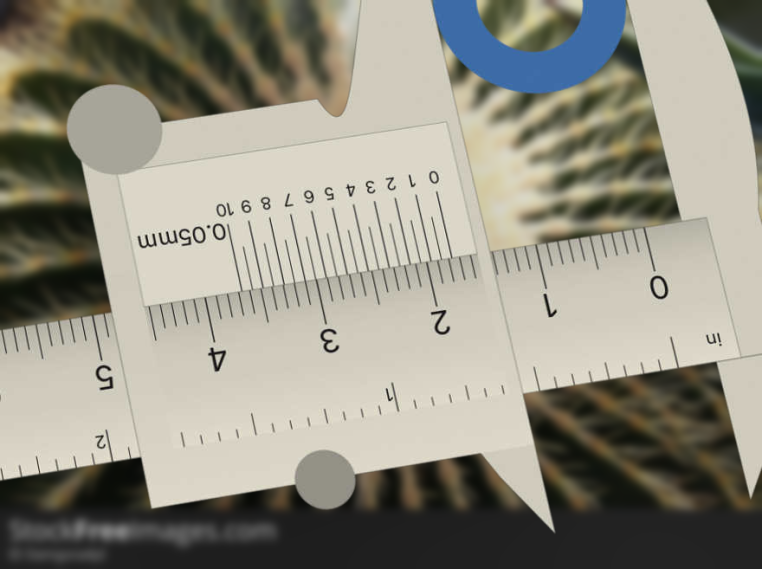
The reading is 17.7 mm
